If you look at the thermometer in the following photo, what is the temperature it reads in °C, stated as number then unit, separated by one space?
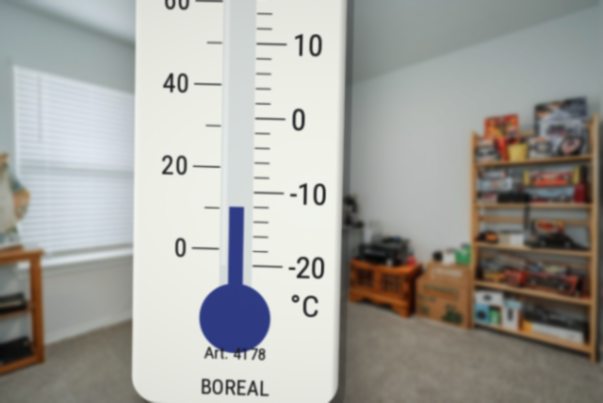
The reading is -12 °C
